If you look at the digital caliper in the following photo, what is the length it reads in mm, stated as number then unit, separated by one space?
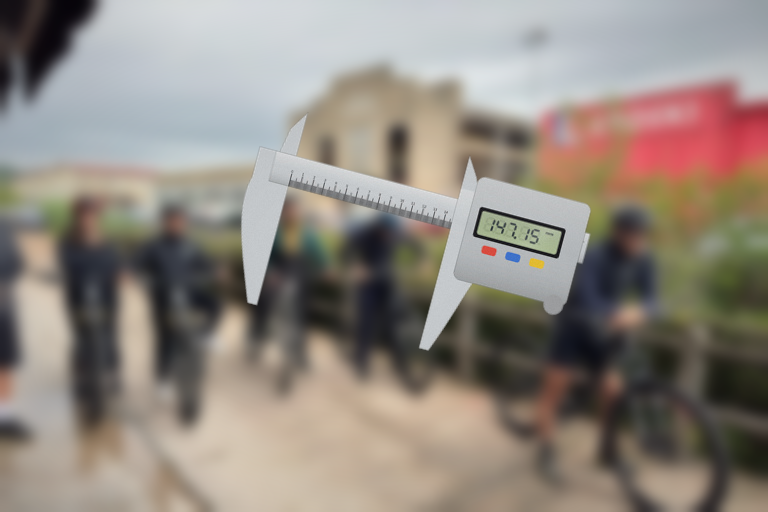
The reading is 147.15 mm
